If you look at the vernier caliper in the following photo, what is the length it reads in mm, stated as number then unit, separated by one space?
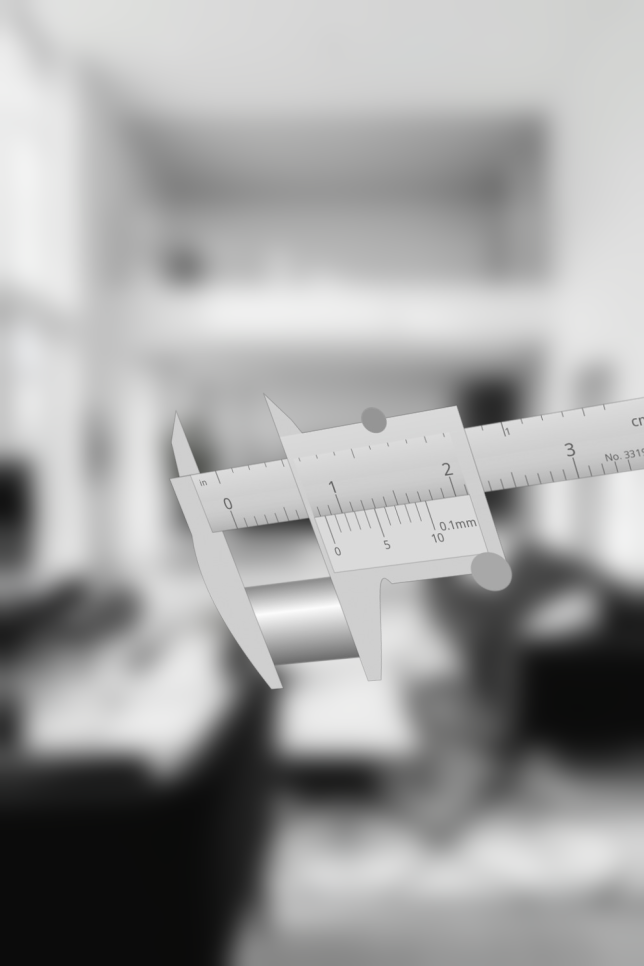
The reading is 8.4 mm
